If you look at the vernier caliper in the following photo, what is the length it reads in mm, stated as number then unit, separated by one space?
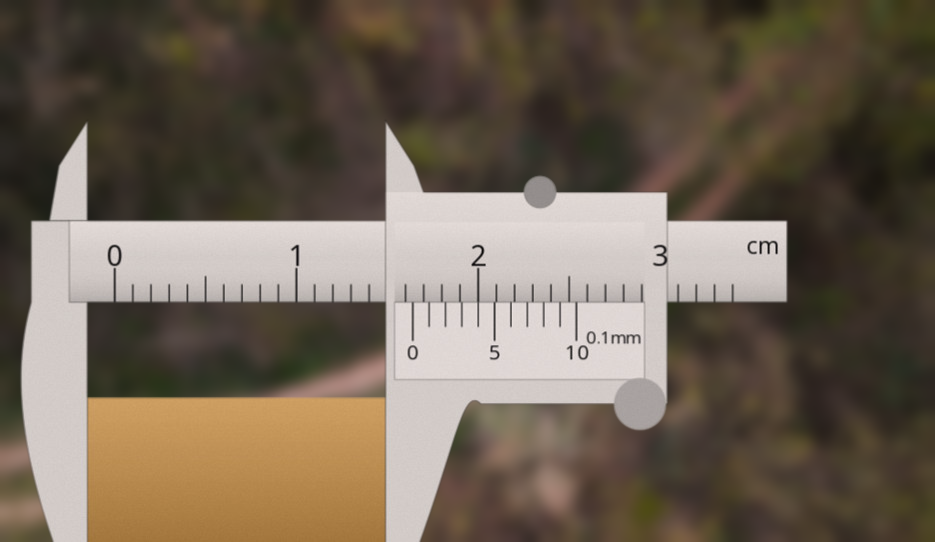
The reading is 16.4 mm
